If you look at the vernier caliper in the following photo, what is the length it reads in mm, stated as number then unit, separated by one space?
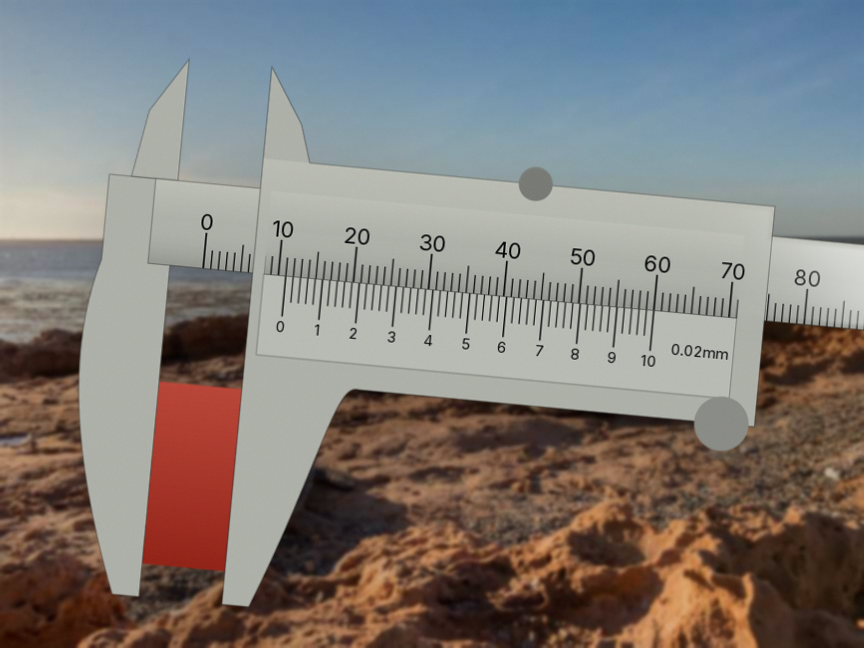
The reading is 11.0 mm
